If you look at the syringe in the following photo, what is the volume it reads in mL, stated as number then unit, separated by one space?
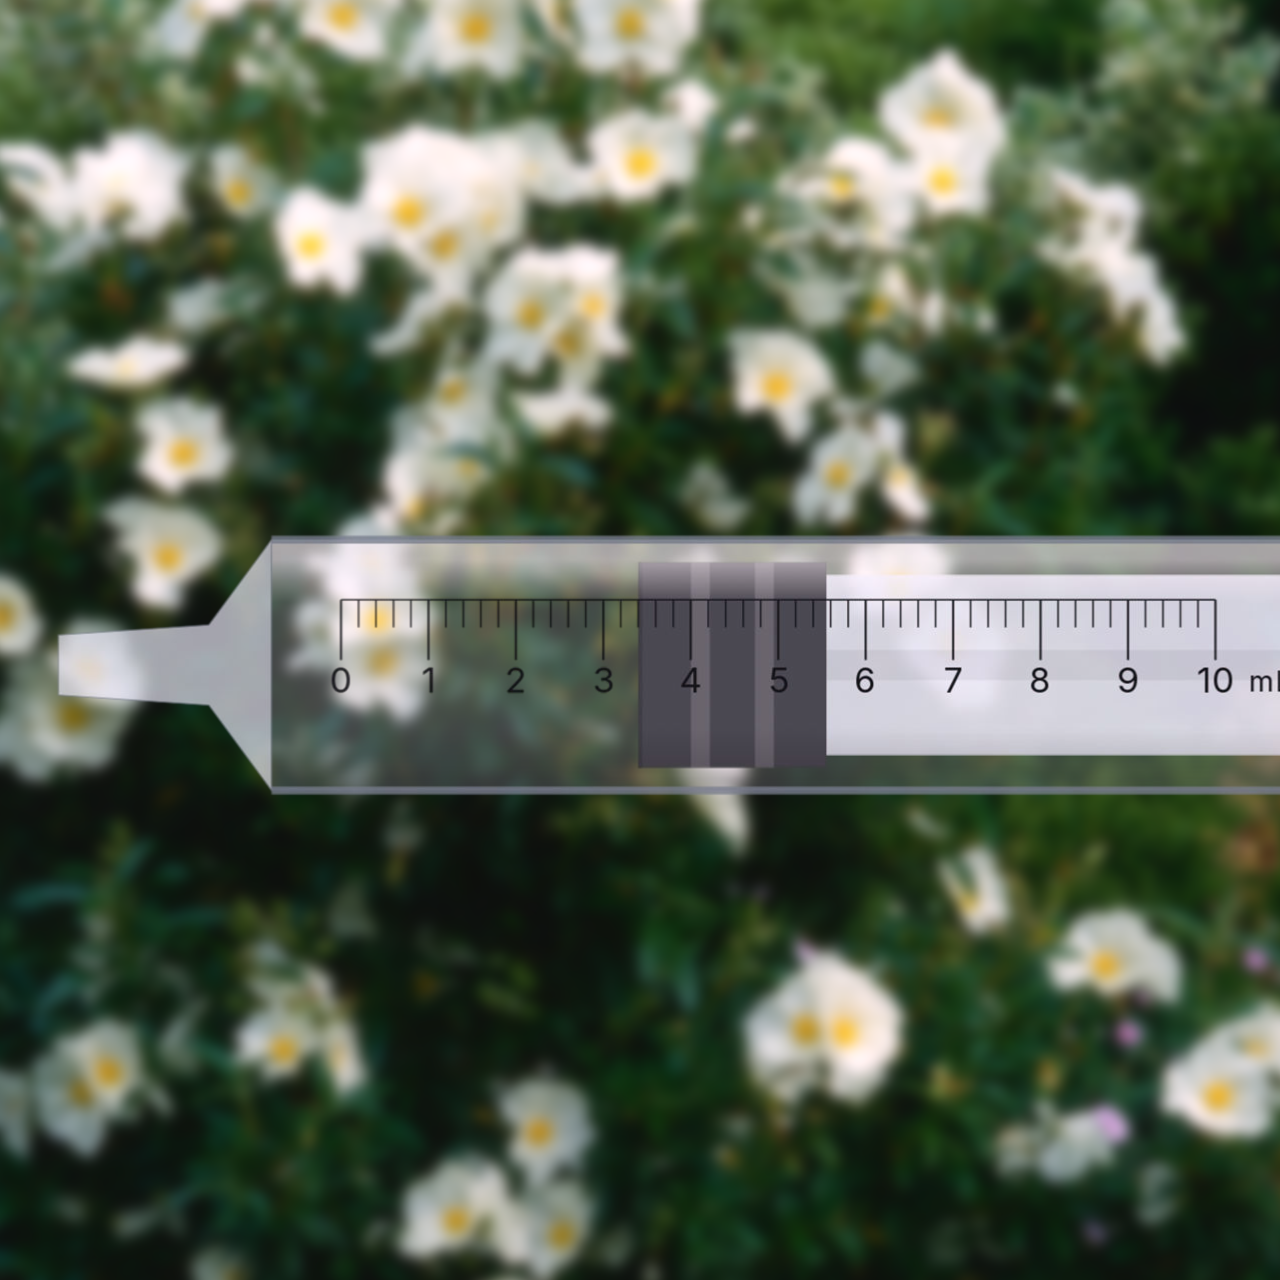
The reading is 3.4 mL
